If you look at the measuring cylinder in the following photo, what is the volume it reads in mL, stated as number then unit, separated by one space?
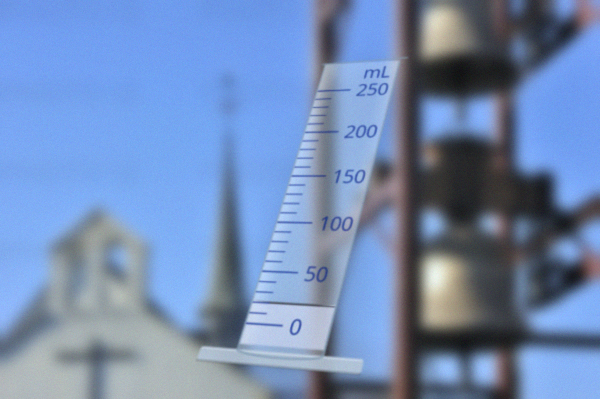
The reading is 20 mL
